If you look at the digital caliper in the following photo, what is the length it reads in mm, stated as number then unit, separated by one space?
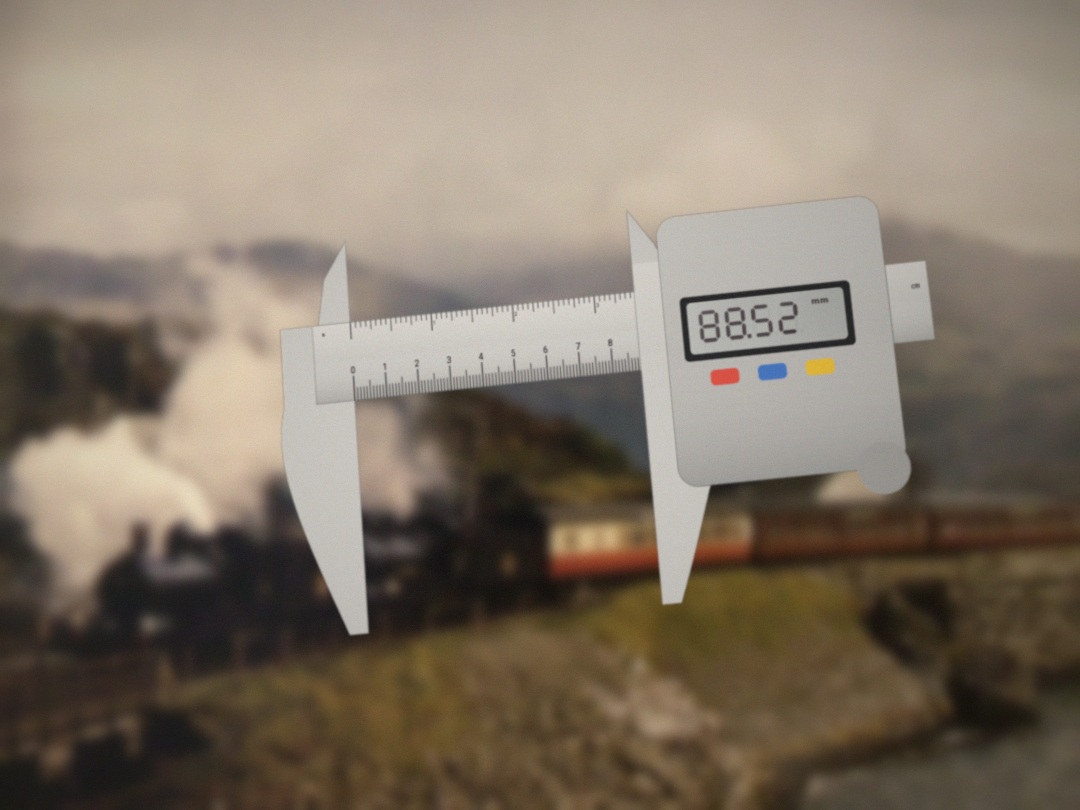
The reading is 88.52 mm
